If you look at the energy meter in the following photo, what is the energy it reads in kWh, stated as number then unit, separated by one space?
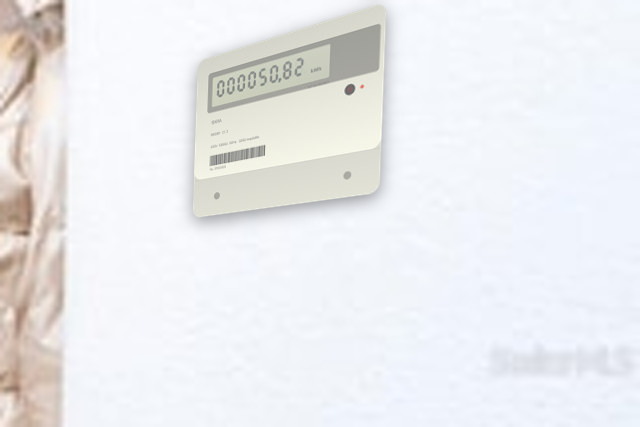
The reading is 50.82 kWh
